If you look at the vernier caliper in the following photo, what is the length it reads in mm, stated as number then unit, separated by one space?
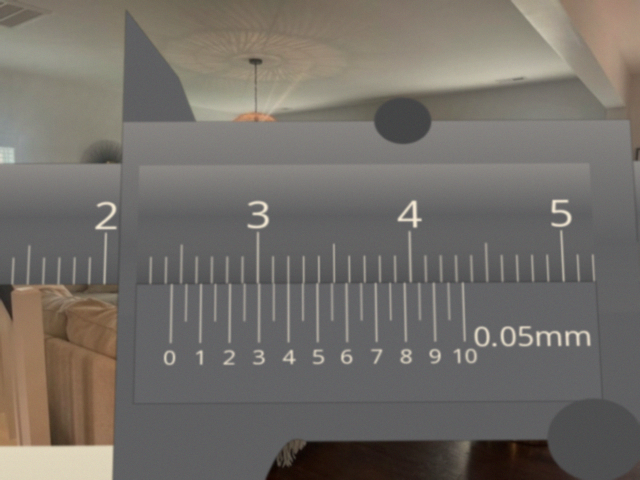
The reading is 24.4 mm
